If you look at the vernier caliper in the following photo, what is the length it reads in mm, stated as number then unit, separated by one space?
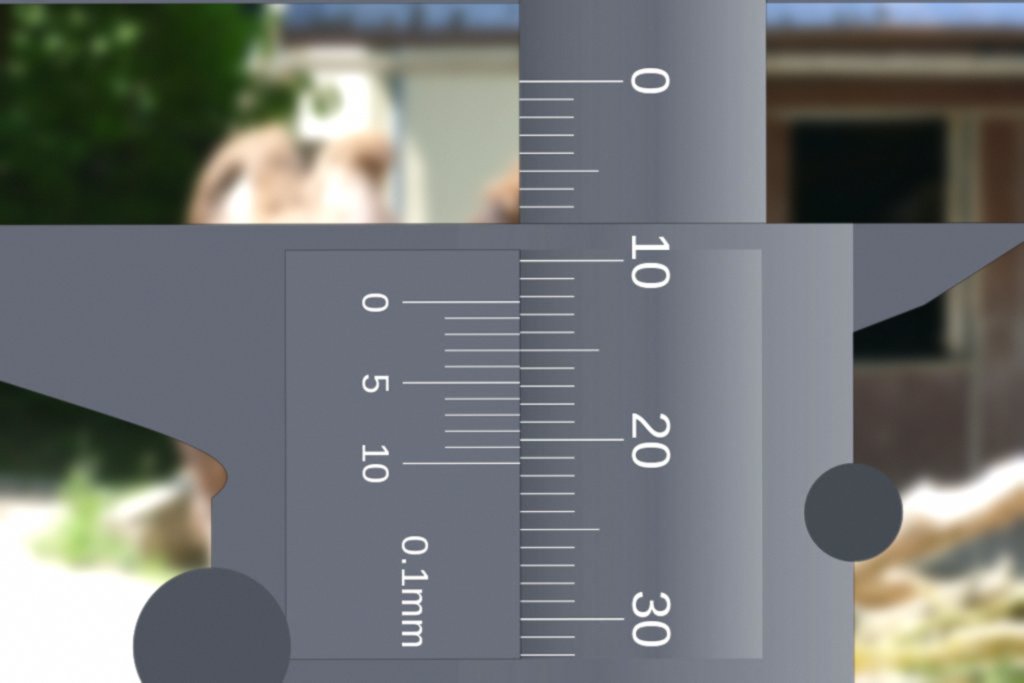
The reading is 12.3 mm
